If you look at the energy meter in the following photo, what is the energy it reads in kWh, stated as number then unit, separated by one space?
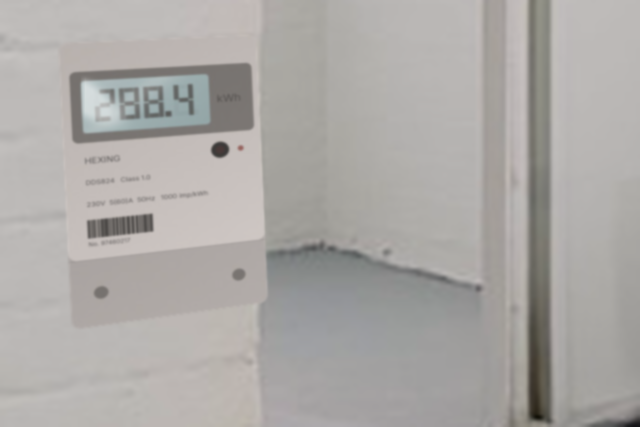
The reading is 288.4 kWh
